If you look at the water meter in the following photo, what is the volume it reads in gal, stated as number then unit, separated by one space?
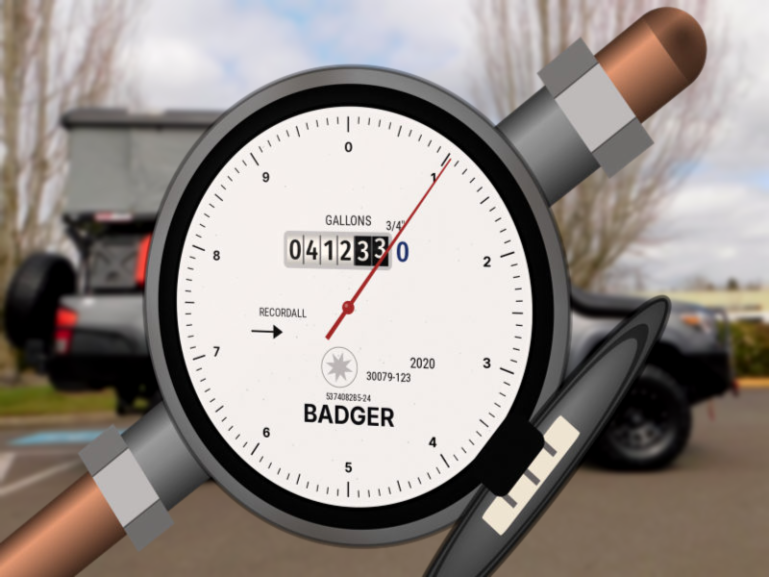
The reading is 412331.0 gal
